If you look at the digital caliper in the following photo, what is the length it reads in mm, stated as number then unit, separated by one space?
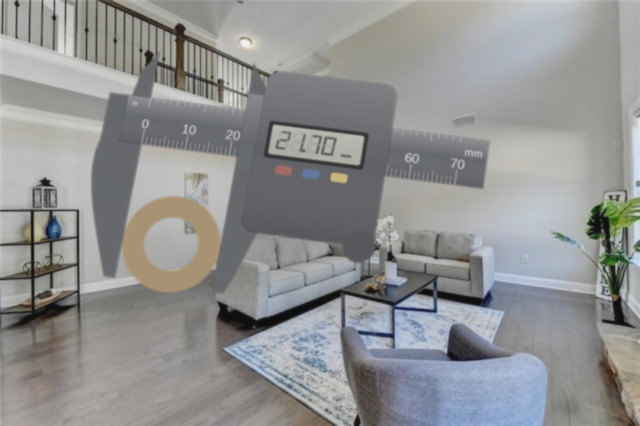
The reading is 21.70 mm
